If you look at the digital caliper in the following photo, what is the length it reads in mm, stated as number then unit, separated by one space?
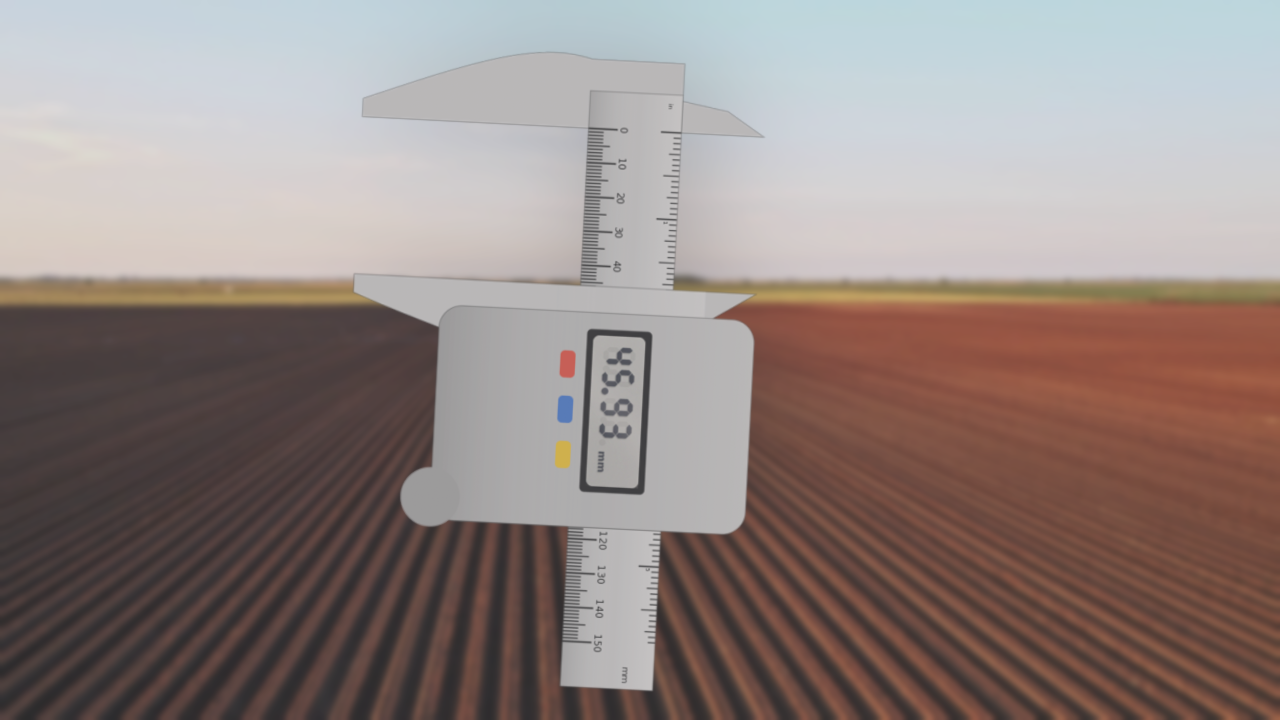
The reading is 45.93 mm
